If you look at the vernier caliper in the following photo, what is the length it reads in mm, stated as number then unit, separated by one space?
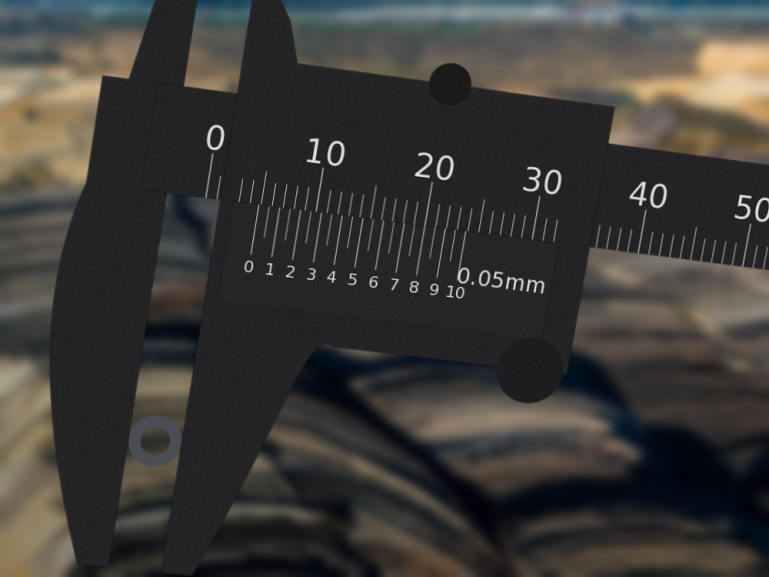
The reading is 4.8 mm
